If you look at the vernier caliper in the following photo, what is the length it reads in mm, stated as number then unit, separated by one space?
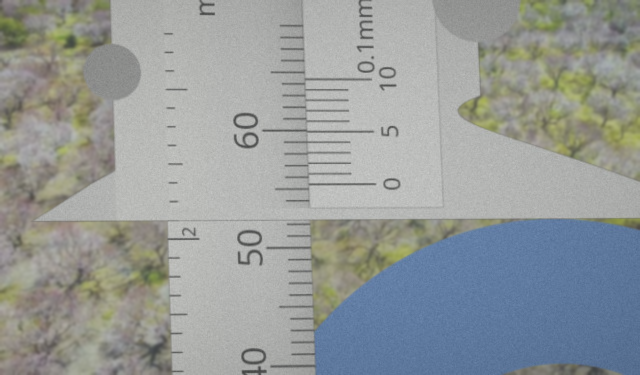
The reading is 55.4 mm
